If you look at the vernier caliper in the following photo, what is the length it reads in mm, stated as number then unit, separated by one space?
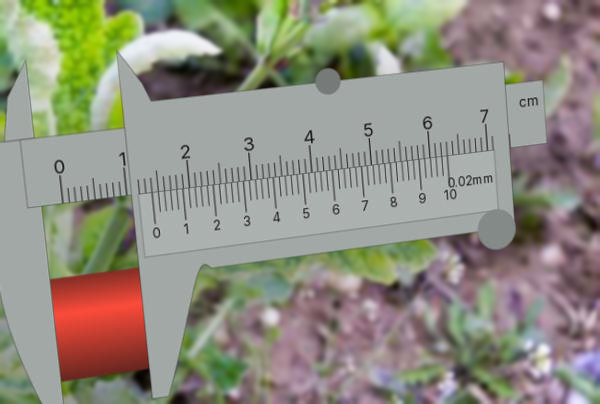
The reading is 14.0 mm
